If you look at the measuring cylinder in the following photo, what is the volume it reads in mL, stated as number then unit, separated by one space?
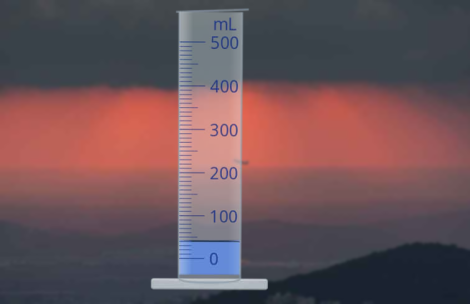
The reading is 40 mL
